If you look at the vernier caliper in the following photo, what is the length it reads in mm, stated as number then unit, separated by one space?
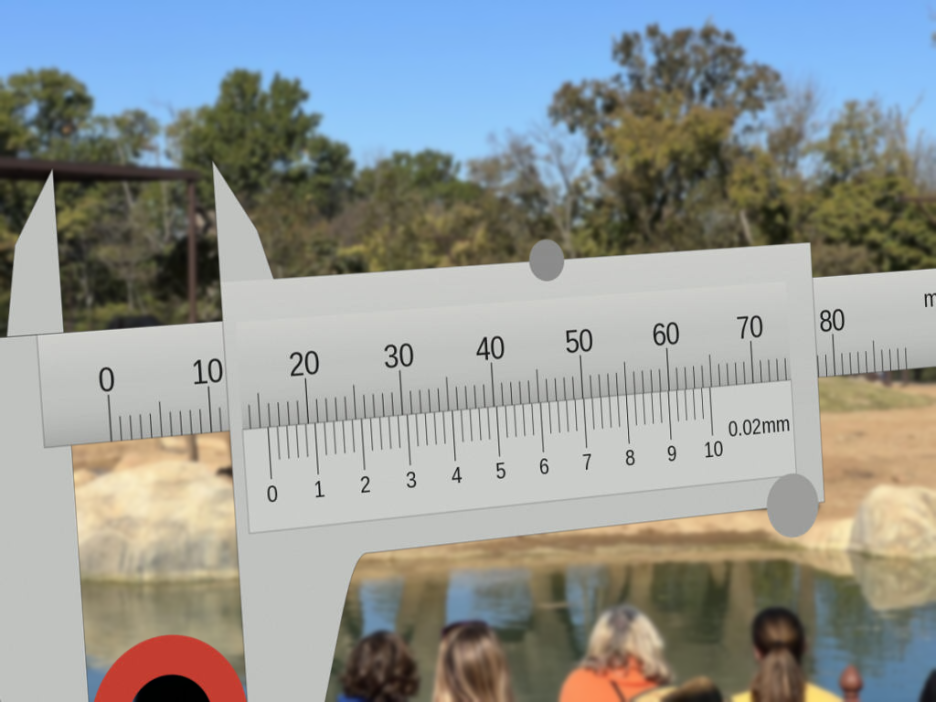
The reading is 15.8 mm
